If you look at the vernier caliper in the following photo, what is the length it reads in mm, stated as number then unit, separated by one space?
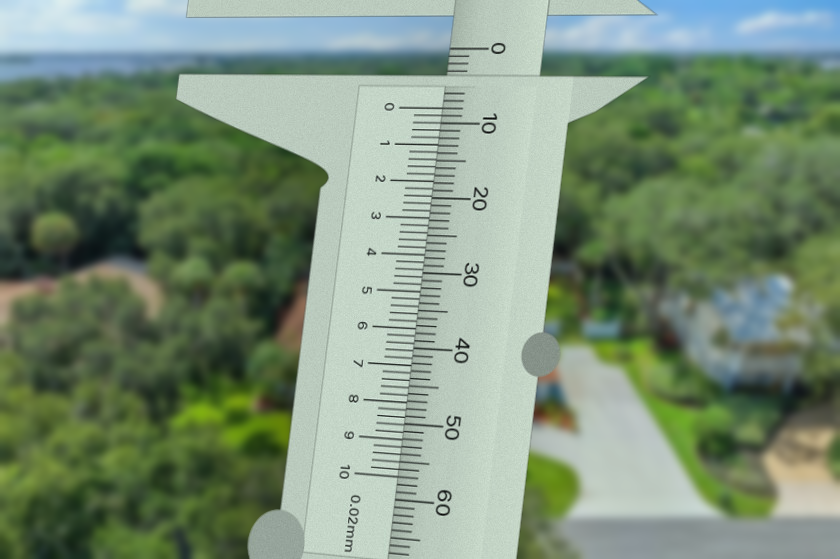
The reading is 8.0 mm
